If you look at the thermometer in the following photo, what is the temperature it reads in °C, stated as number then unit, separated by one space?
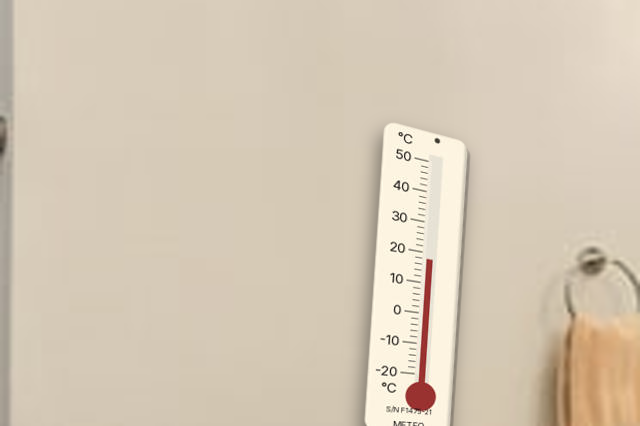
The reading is 18 °C
